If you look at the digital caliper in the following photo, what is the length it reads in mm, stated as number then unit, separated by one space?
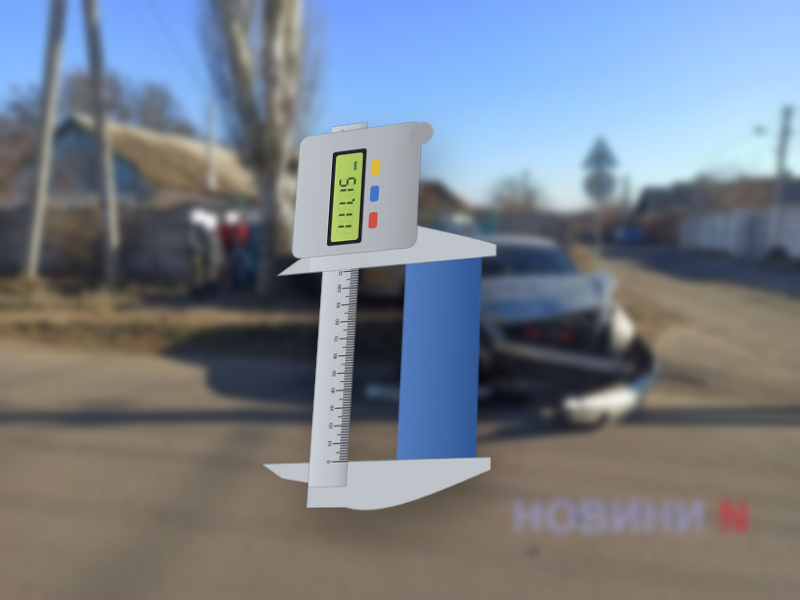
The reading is 111.15 mm
